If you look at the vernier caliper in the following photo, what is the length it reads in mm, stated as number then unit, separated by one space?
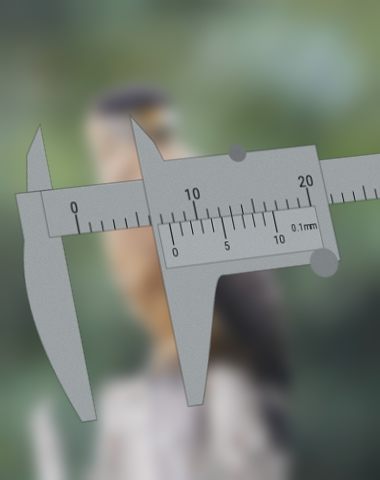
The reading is 7.6 mm
